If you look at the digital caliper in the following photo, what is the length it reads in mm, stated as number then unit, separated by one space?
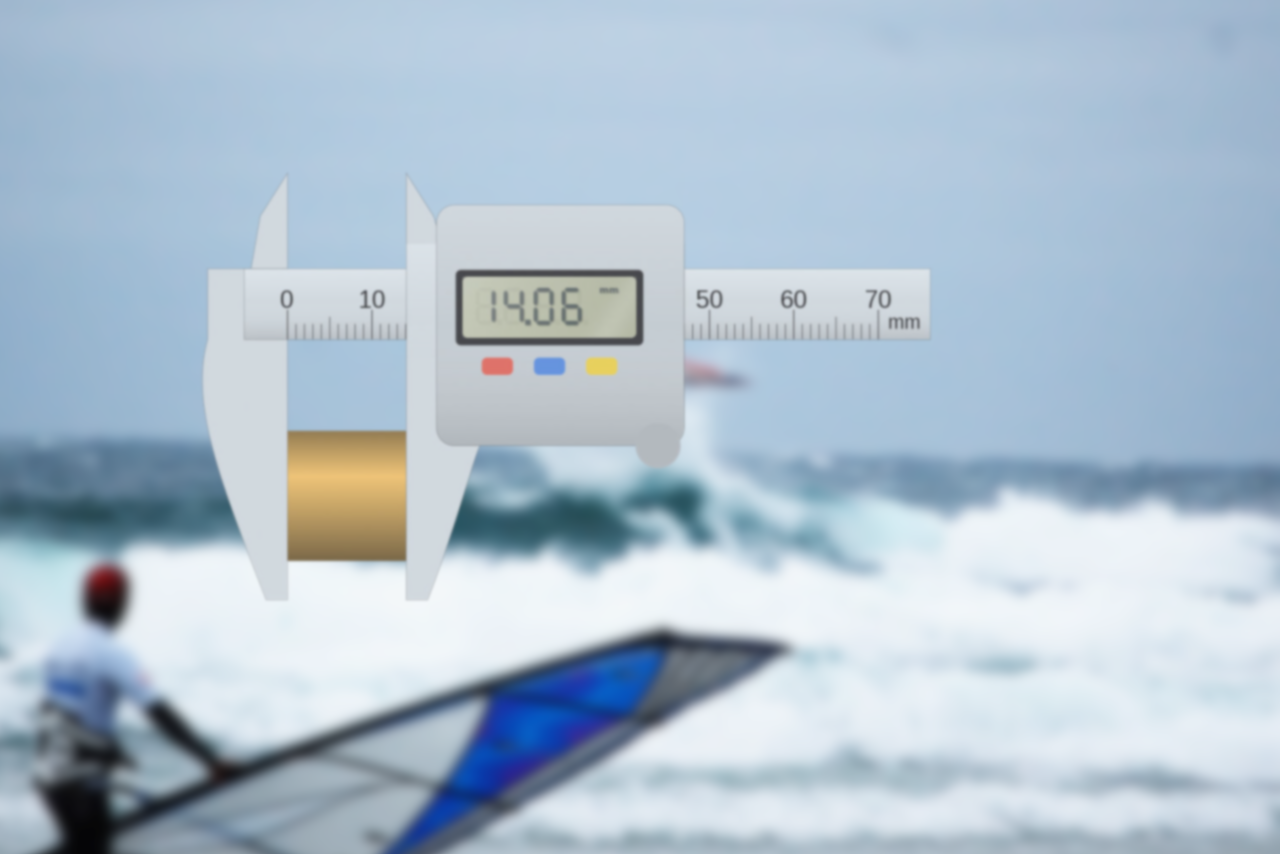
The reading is 14.06 mm
